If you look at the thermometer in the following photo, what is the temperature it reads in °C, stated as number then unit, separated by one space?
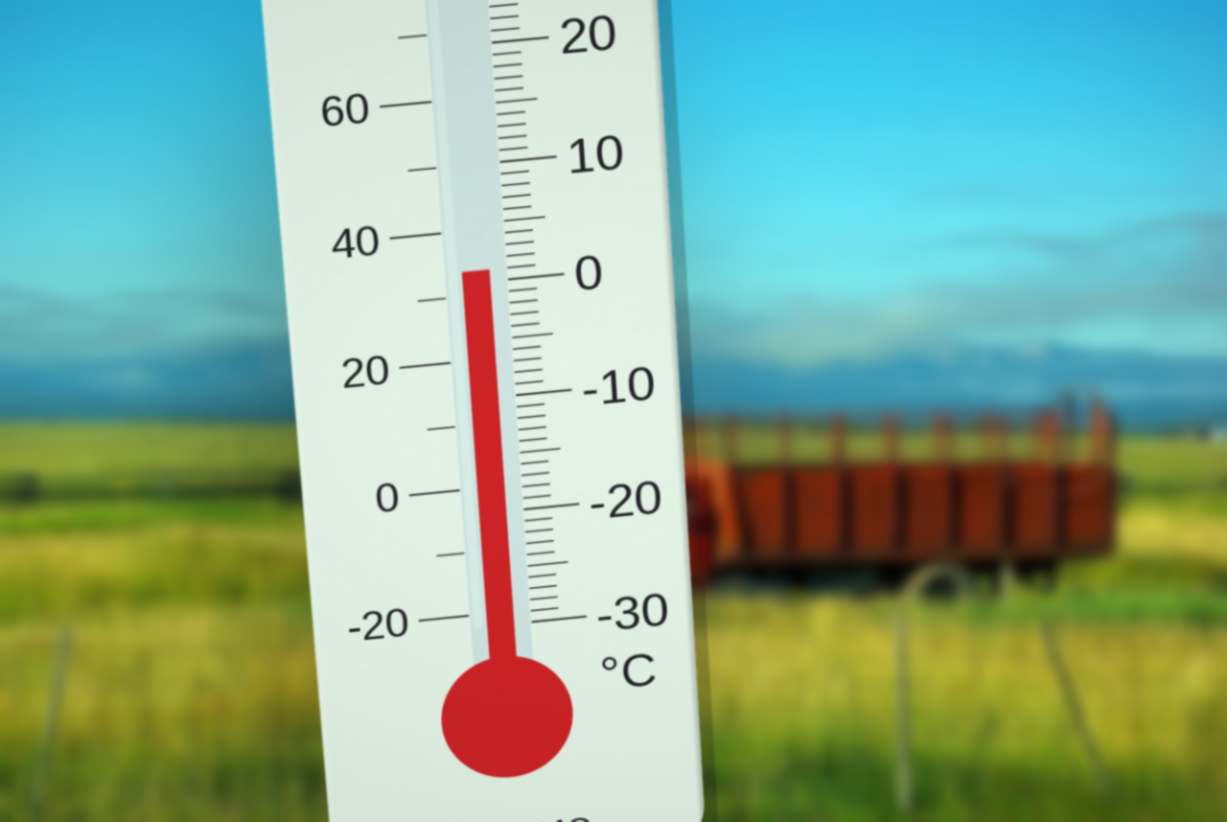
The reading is 1 °C
